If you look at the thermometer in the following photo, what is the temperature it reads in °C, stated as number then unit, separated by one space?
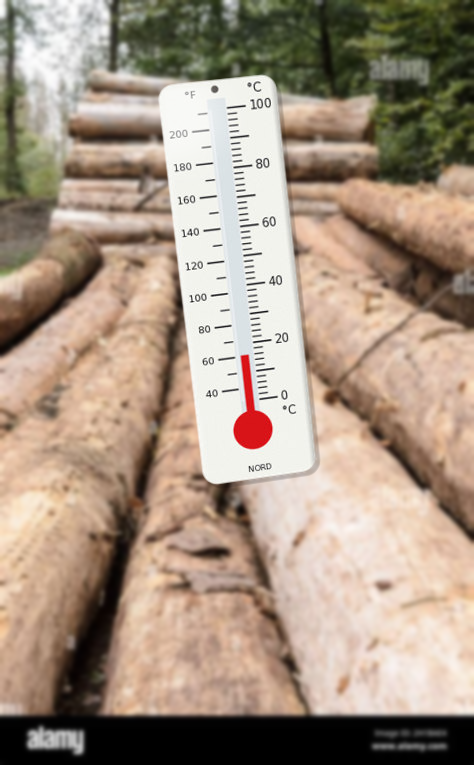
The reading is 16 °C
